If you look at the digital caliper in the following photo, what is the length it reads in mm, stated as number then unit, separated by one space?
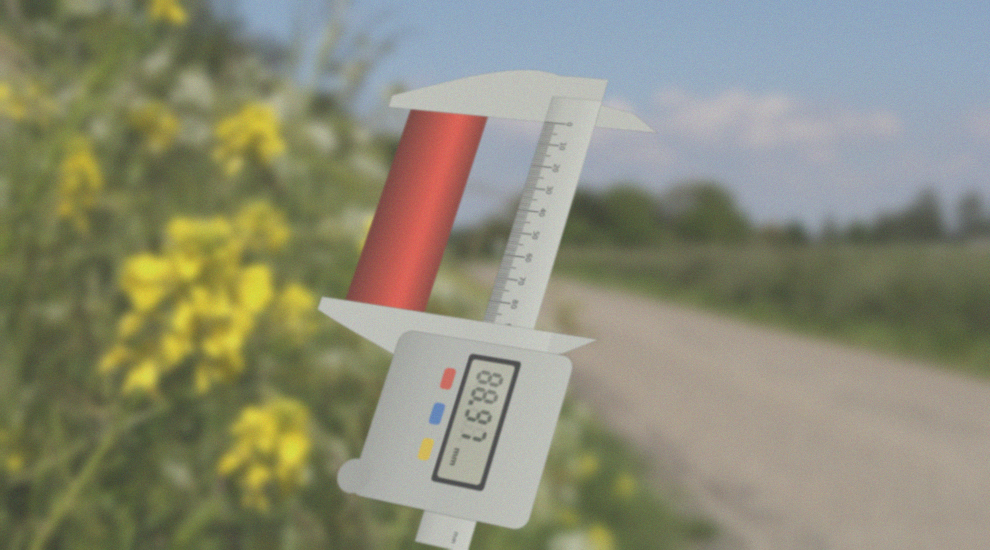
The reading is 88.97 mm
